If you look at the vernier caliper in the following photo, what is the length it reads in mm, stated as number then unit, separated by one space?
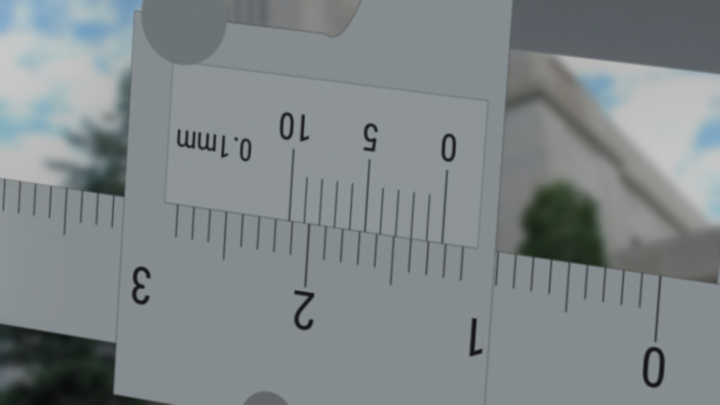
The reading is 12.2 mm
